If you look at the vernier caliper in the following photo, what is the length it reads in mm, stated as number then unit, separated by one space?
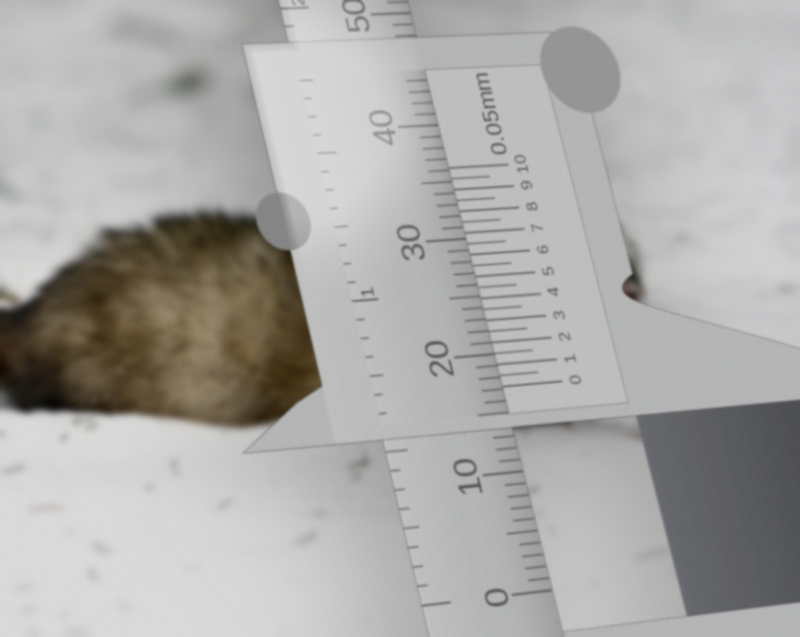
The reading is 17.2 mm
